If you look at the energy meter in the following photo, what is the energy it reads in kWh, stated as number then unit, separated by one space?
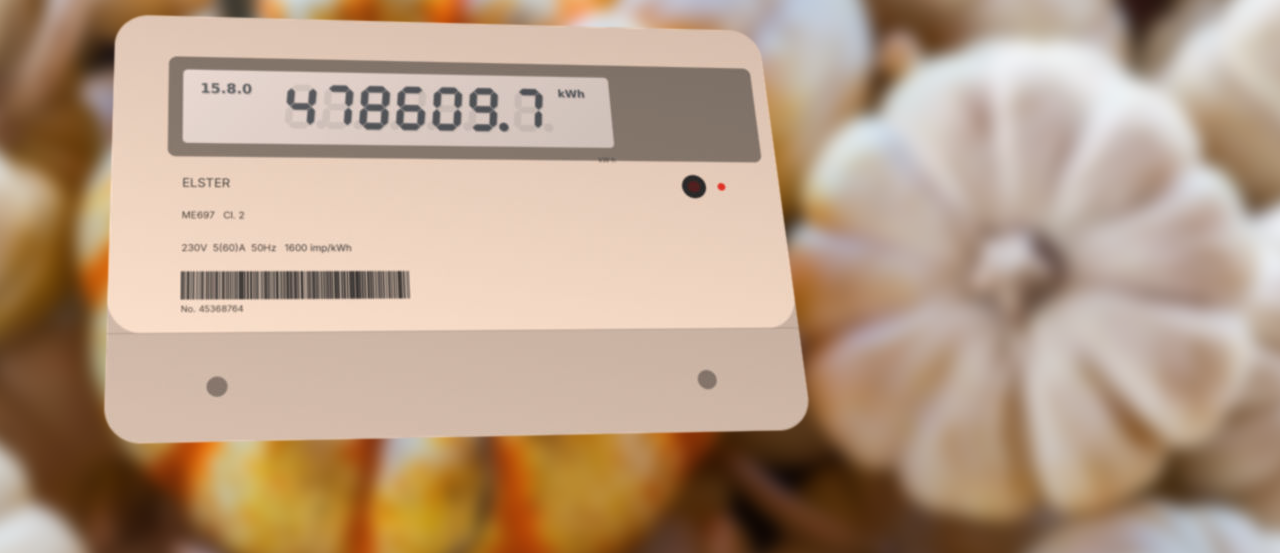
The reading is 478609.7 kWh
